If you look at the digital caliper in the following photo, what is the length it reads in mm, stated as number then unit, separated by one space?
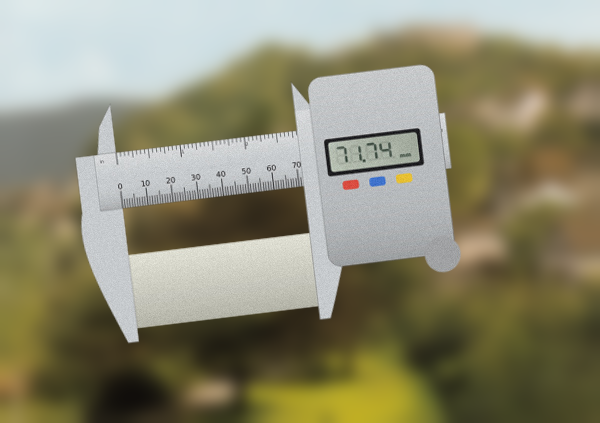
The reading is 71.74 mm
